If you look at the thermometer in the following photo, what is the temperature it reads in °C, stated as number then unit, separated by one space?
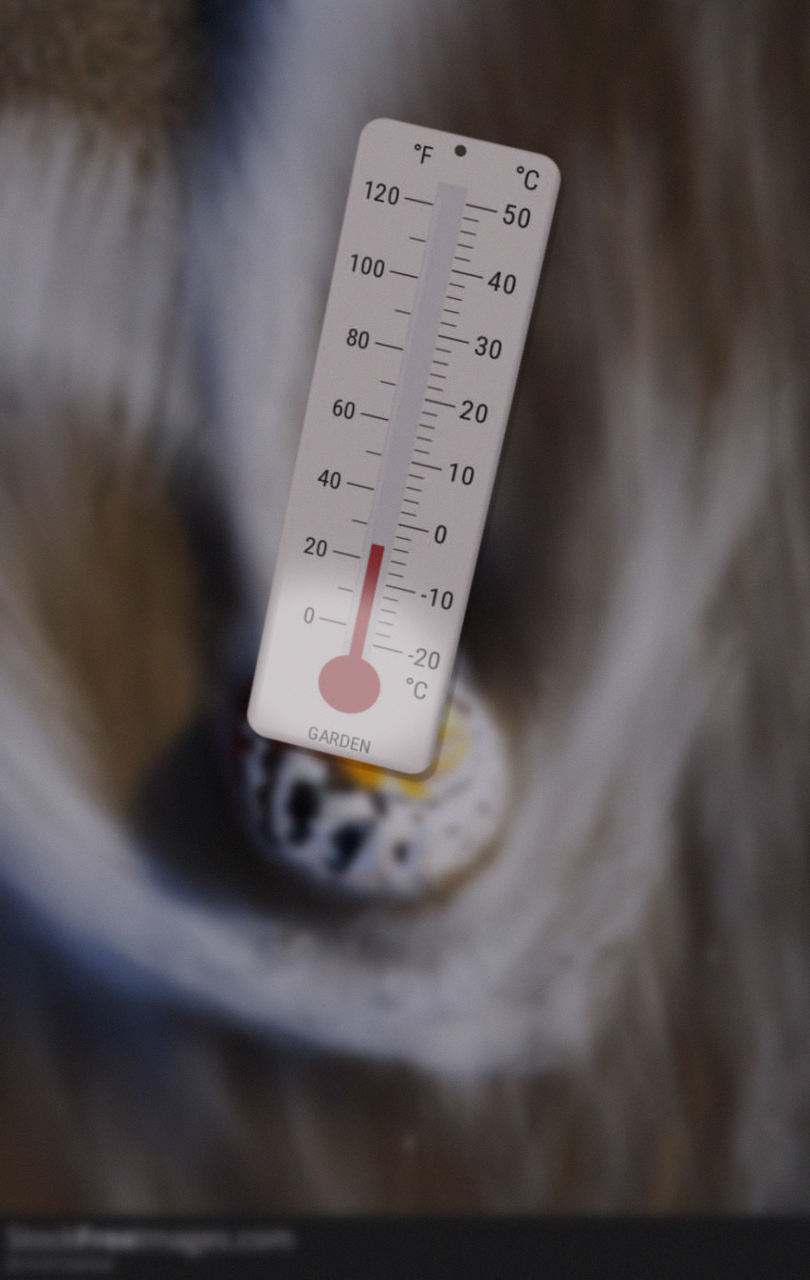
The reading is -4 °C
